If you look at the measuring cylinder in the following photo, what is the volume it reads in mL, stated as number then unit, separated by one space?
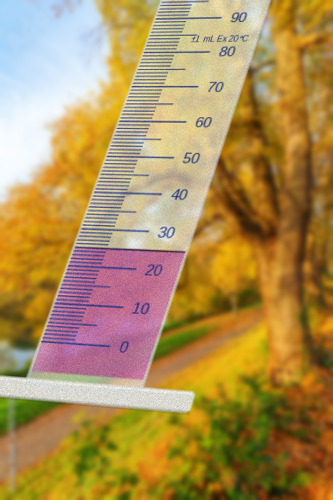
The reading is 25 mL
